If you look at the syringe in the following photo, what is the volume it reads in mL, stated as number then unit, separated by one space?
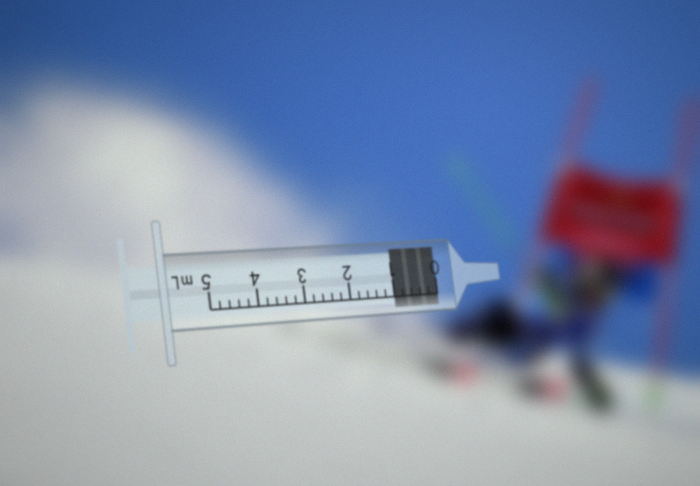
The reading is 0 mL
